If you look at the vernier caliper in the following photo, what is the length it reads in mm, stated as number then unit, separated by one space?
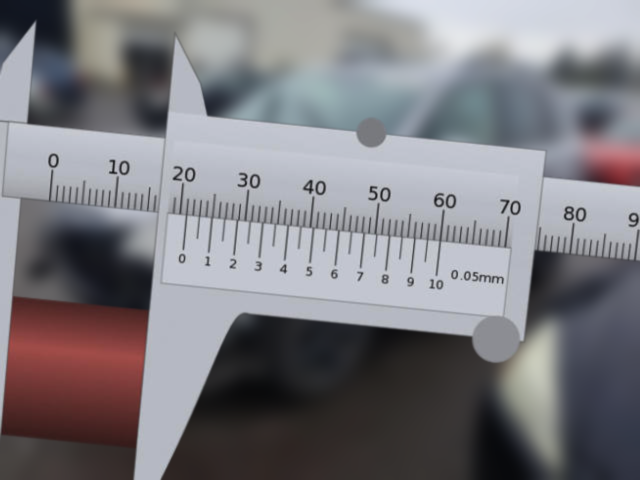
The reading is 21.0 mm
